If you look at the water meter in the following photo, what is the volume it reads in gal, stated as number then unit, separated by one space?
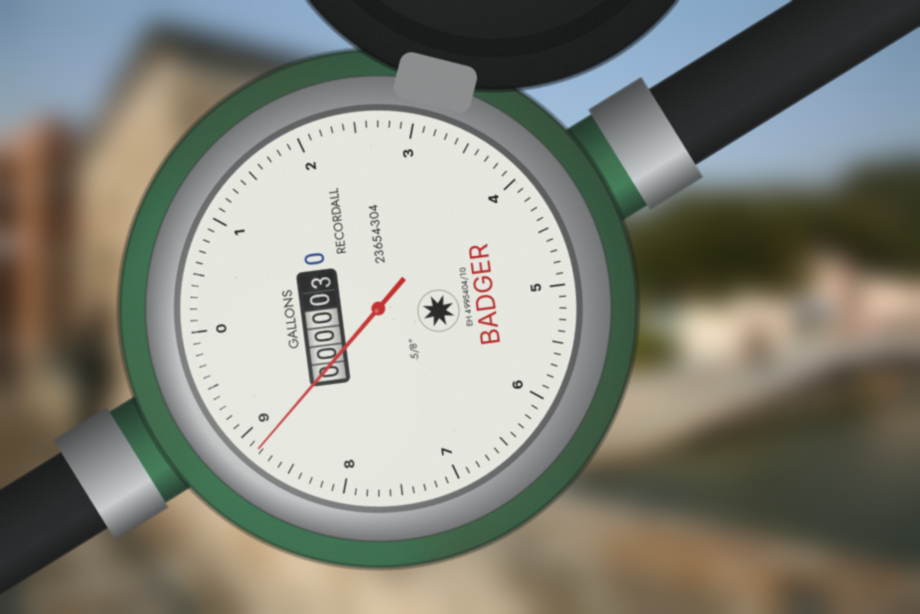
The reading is 28.8 gal
